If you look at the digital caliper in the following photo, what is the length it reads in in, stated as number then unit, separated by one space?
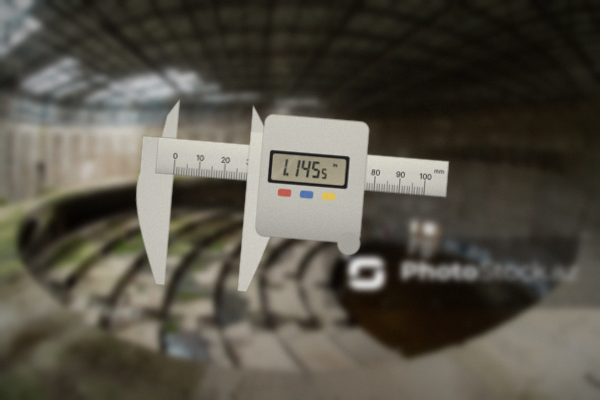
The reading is 1.1455 in
